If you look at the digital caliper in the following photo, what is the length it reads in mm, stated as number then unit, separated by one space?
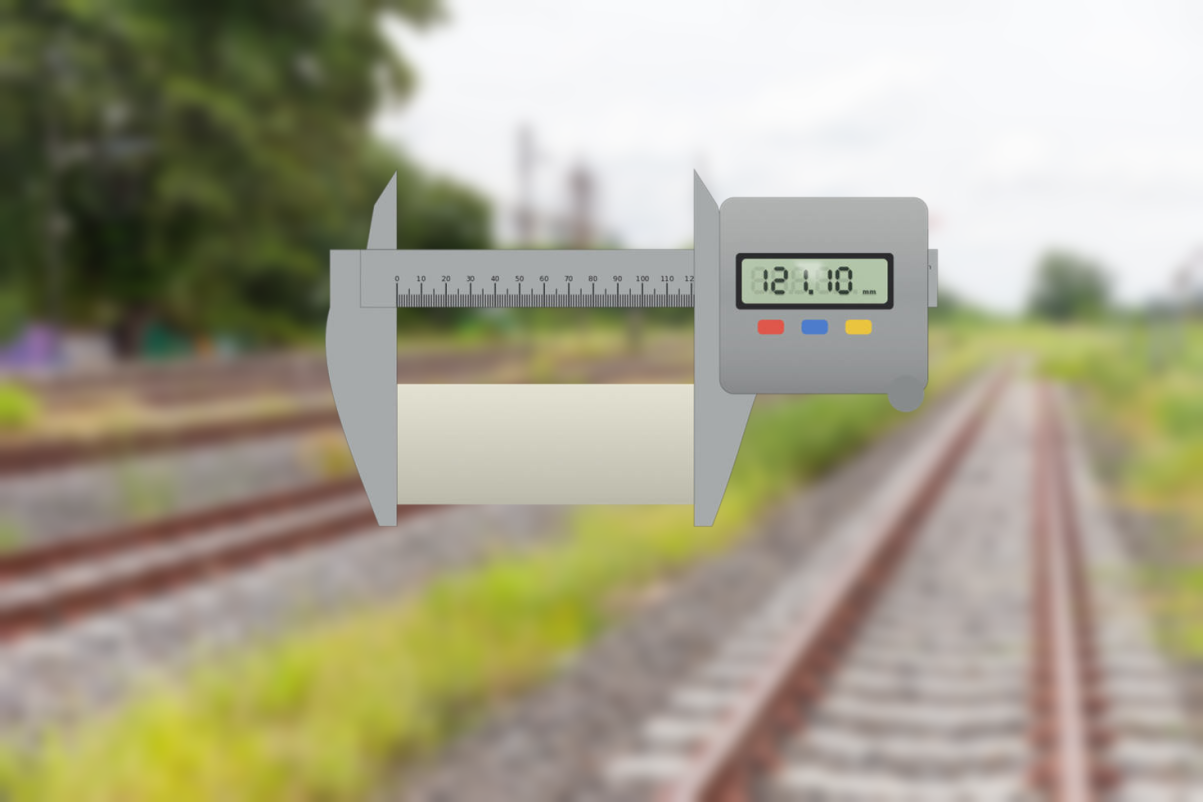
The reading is 121.10 mm
